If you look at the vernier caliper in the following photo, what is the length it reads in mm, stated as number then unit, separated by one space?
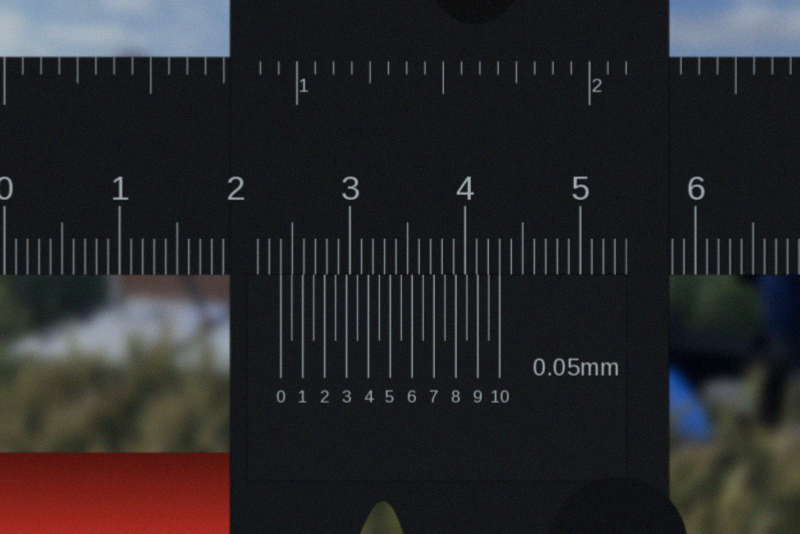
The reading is 24.0 mm
